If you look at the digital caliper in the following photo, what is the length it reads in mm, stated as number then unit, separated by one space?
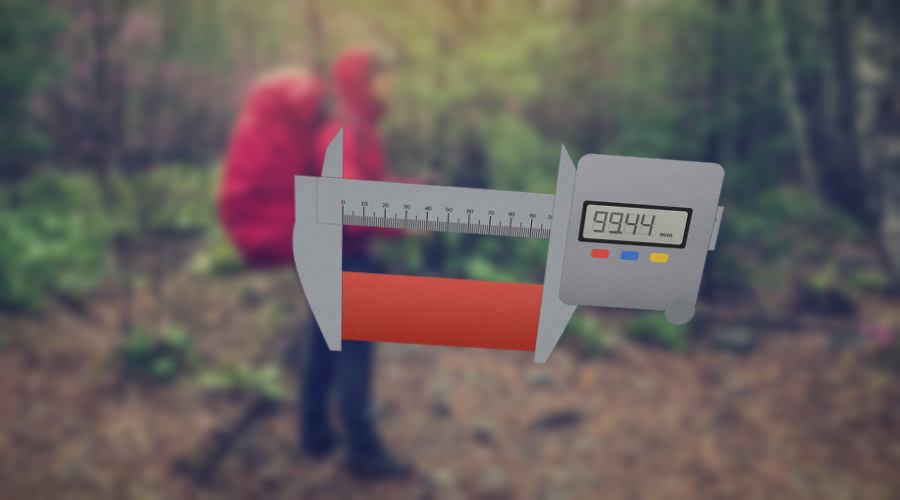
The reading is 99.44 mm
